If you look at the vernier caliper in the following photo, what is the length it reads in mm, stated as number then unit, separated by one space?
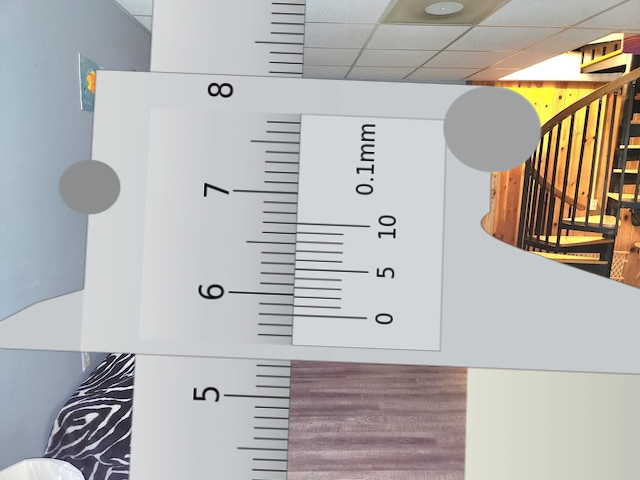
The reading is 58.0 mm
